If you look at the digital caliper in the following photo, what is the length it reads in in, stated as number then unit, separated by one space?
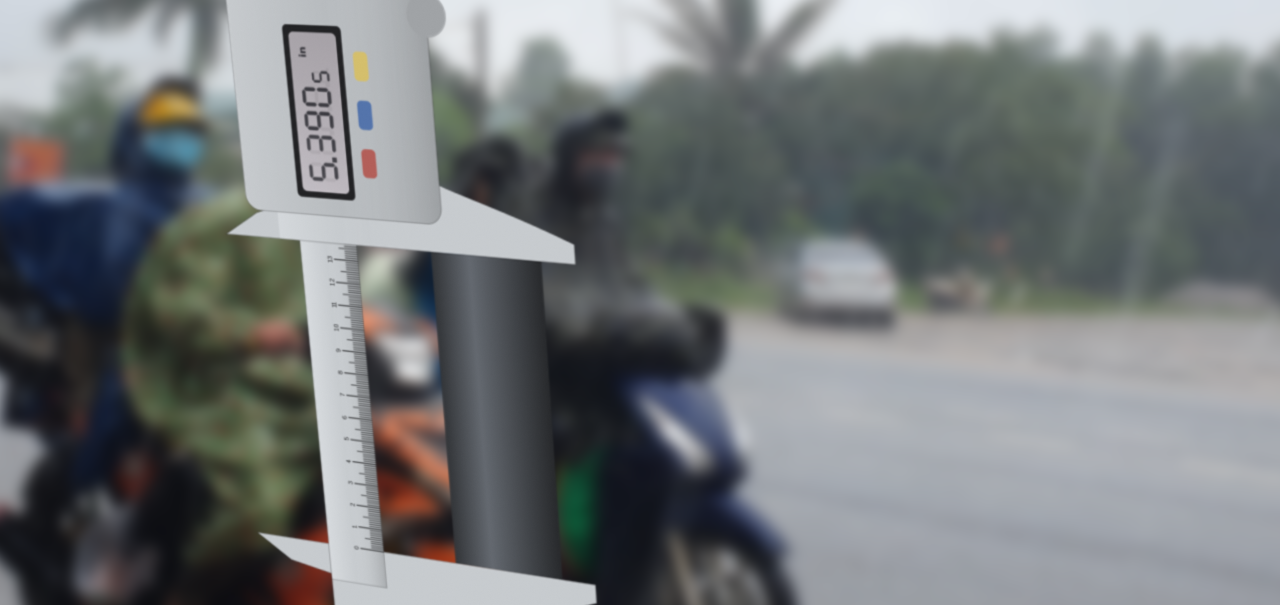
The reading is 5.3905 in
